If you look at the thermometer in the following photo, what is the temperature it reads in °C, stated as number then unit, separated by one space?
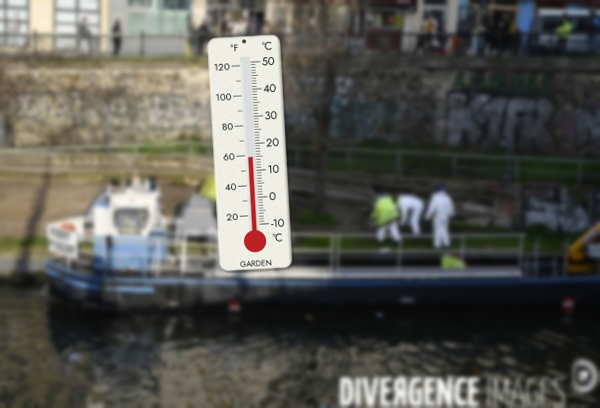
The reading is 15 °C
